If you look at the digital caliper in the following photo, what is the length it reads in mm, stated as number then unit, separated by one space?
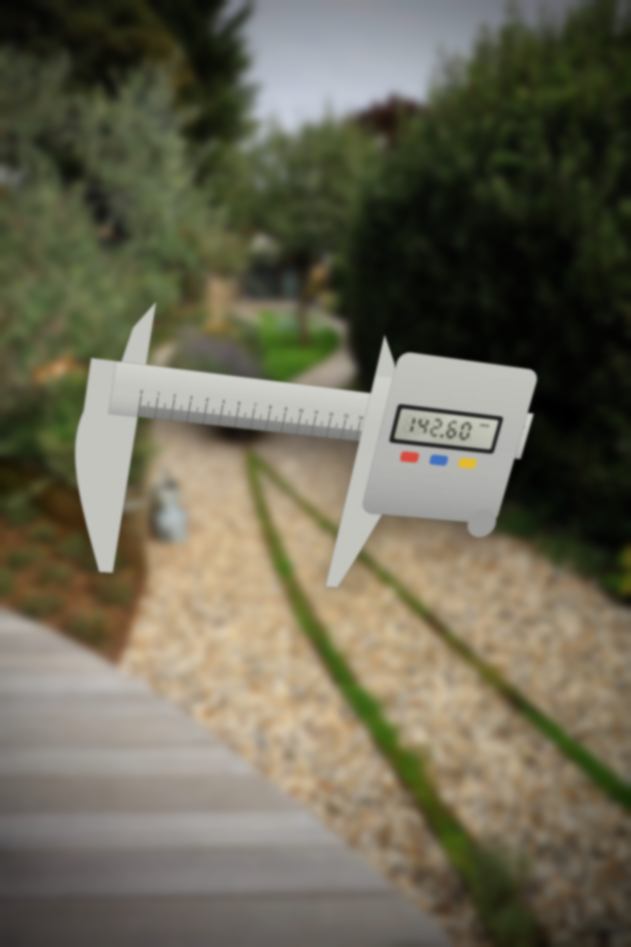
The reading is 142.60 mm
